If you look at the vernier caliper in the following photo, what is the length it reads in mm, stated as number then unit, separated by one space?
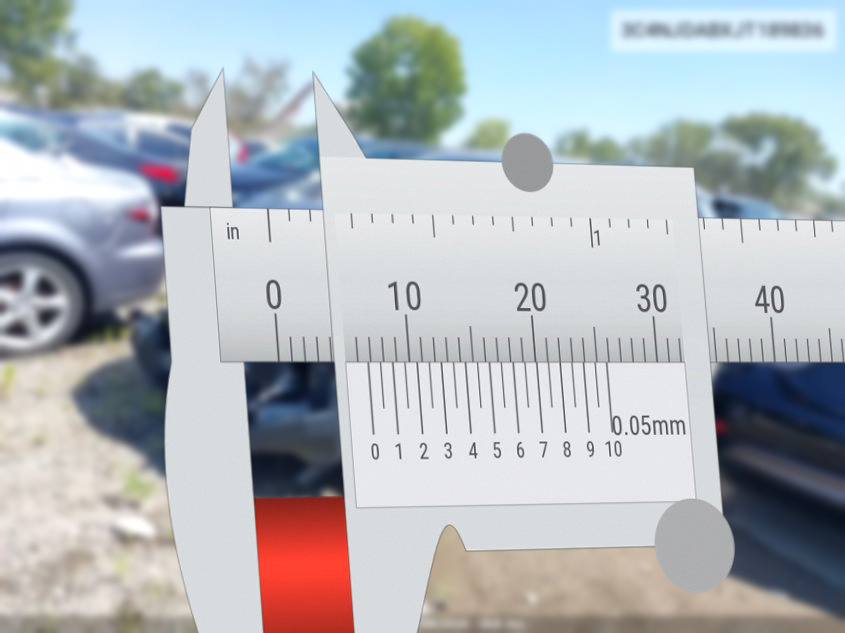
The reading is 6.8 mm
